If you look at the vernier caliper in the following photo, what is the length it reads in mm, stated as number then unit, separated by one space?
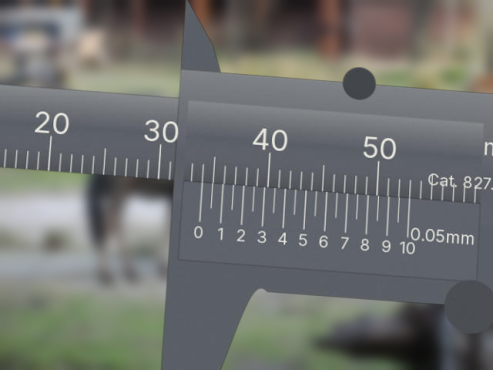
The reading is 34.0 mm
